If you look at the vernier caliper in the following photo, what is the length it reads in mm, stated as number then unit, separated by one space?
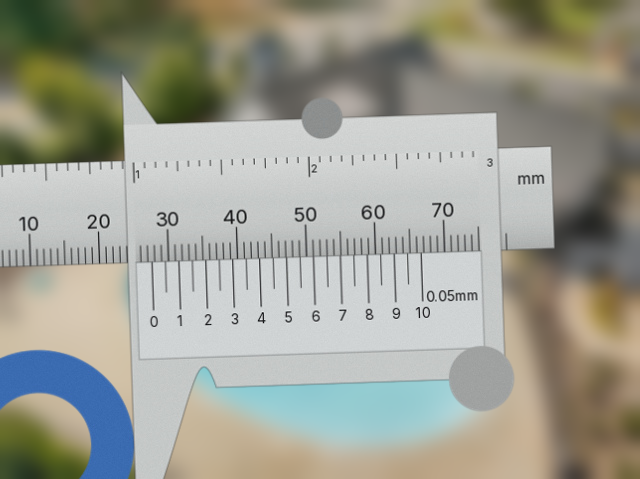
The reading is 27.6 mm
